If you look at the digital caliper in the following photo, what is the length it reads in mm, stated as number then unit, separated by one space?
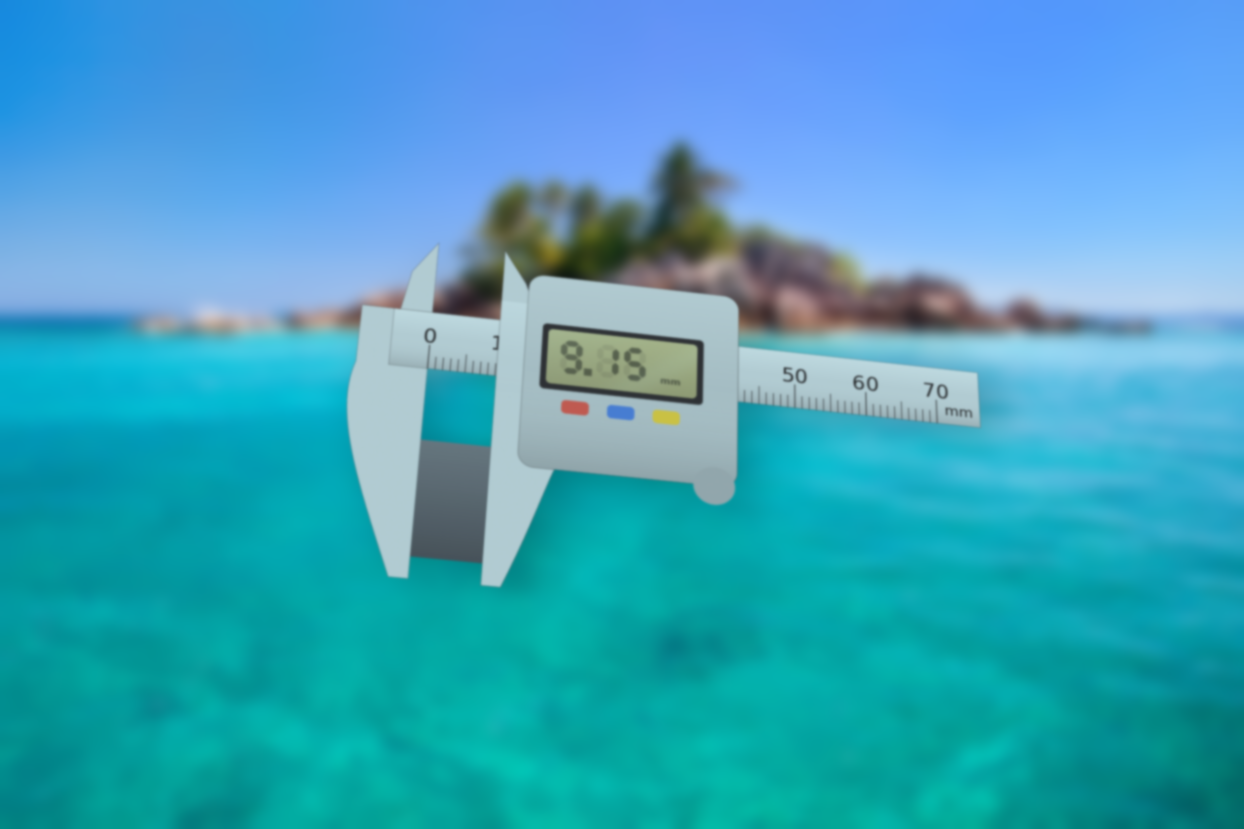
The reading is 9.15 mm
